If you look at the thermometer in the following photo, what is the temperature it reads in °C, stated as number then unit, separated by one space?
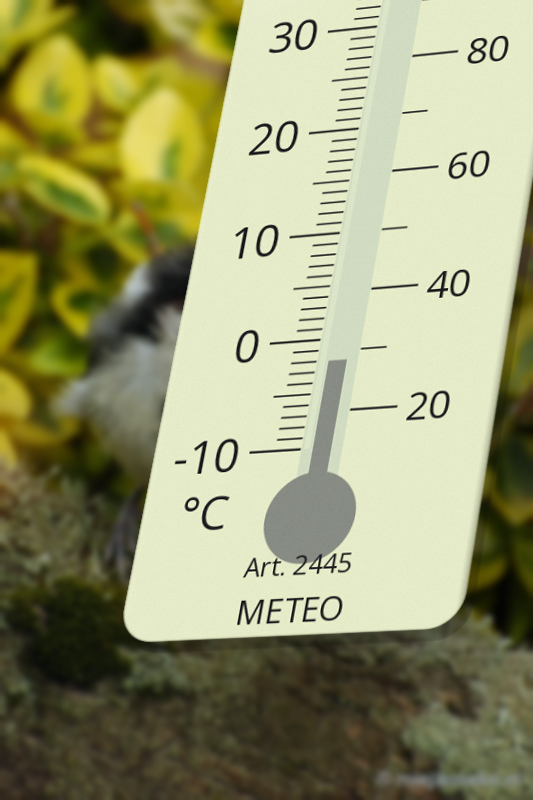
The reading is -2 °C
